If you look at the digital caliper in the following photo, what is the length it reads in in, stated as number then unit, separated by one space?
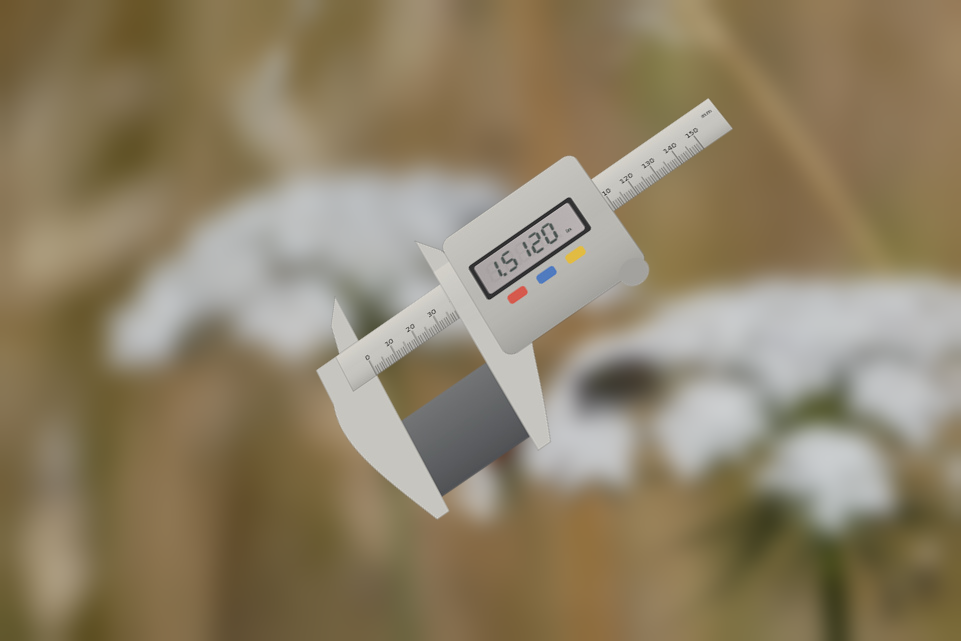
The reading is 1.5120 in
